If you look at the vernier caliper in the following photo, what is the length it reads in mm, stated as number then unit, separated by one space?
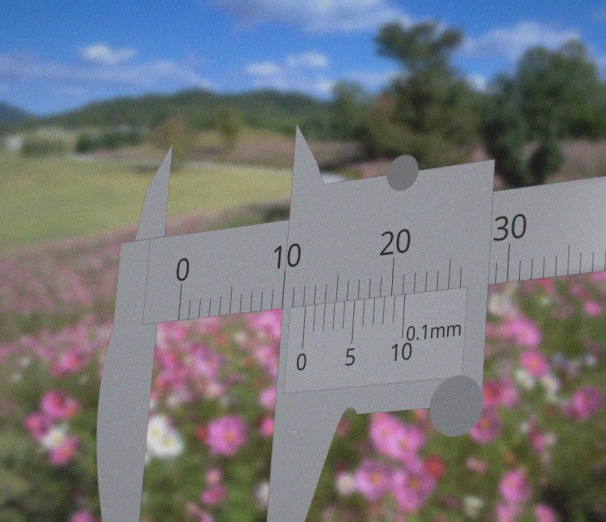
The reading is 12.2 mm
